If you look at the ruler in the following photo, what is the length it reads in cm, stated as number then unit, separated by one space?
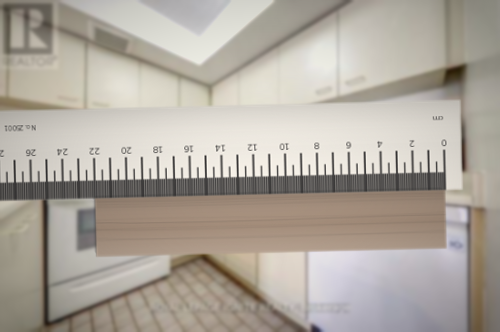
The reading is 22 cm
